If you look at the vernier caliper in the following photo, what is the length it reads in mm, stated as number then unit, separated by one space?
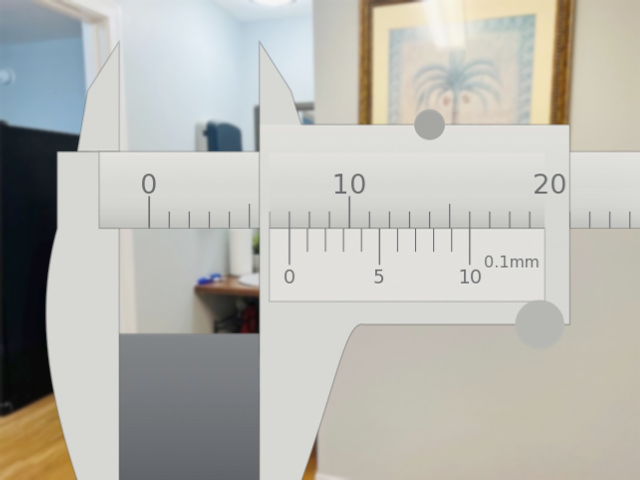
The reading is 7.0 mm
